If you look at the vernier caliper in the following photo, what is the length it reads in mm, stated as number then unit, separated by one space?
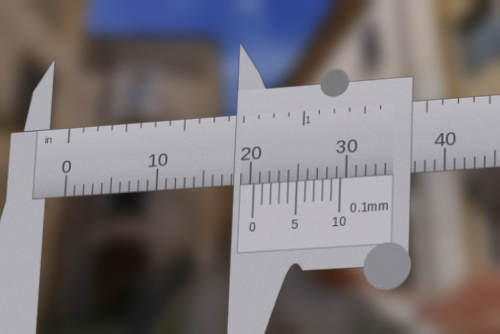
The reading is 20.4 mm
